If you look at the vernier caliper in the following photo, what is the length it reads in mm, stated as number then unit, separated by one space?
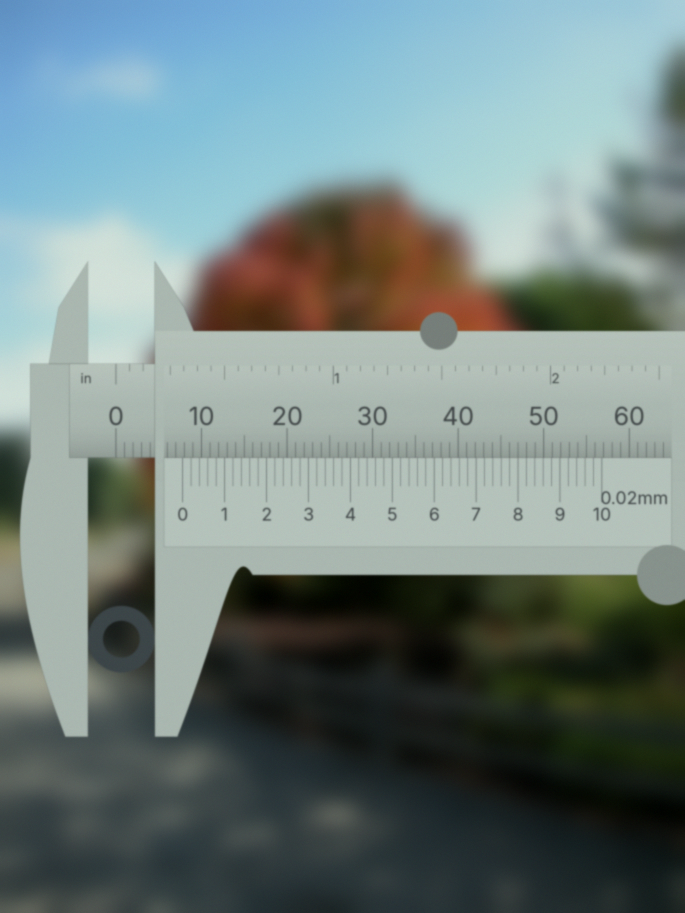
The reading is 7.8 mm
